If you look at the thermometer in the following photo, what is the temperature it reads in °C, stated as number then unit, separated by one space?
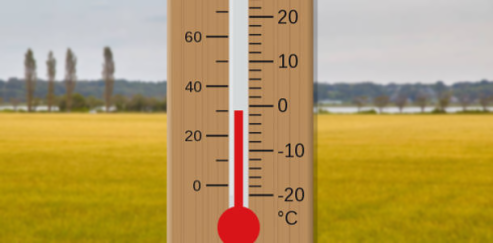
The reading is -1 °C
